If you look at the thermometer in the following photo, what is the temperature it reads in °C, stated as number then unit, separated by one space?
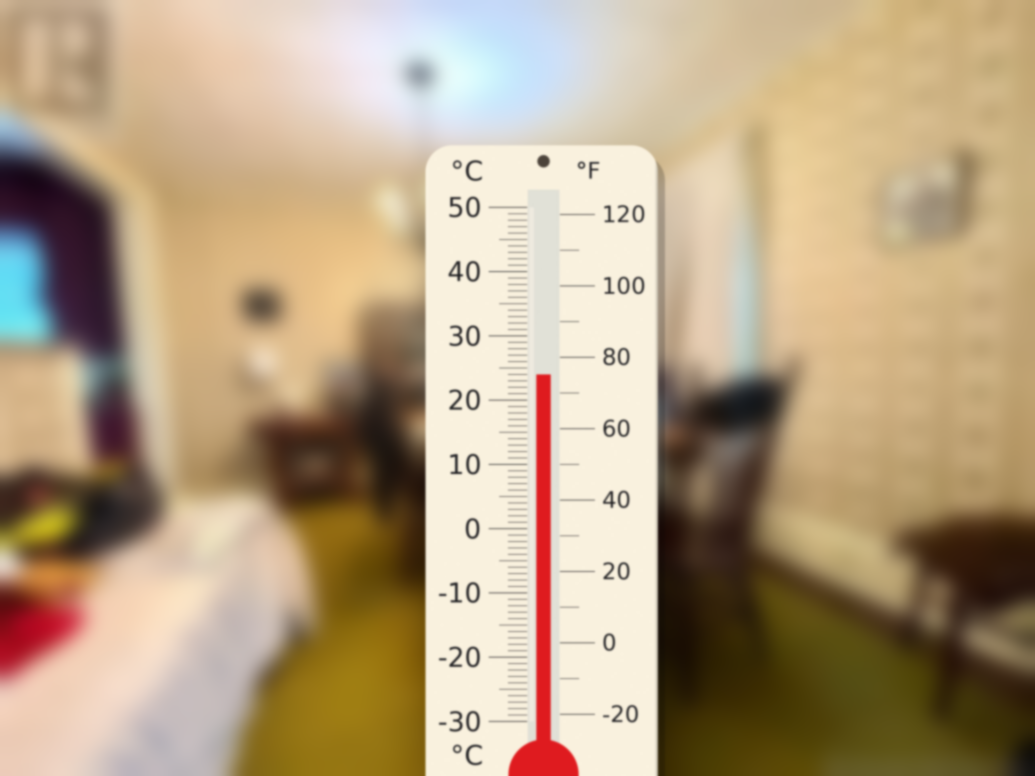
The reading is 24 °C
